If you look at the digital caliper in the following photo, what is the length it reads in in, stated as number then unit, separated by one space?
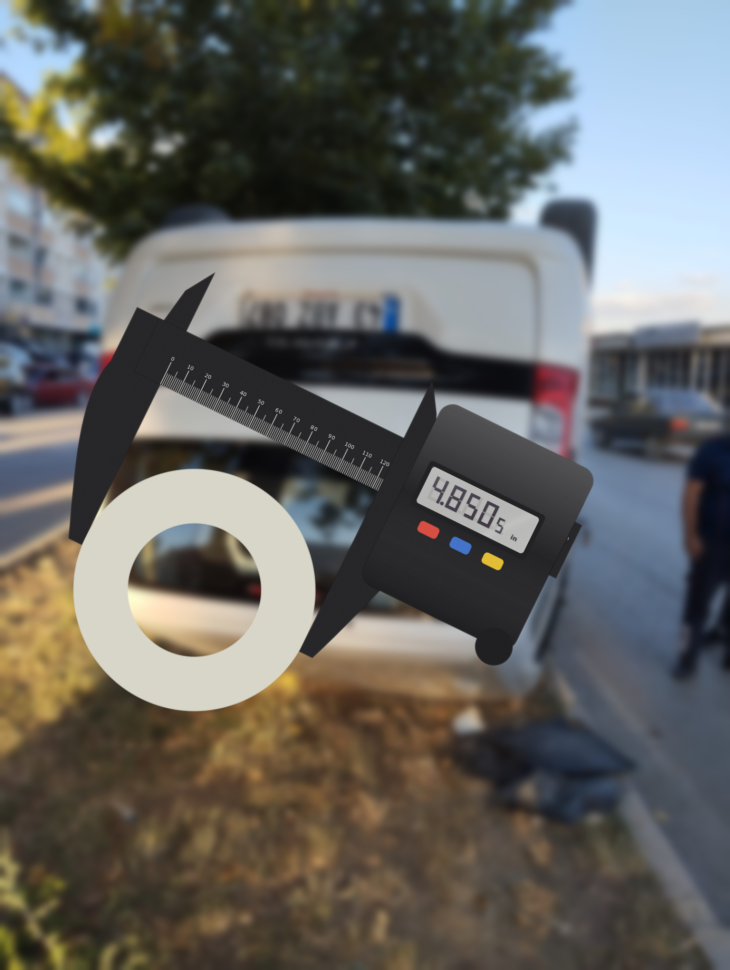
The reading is 4.8505 in
